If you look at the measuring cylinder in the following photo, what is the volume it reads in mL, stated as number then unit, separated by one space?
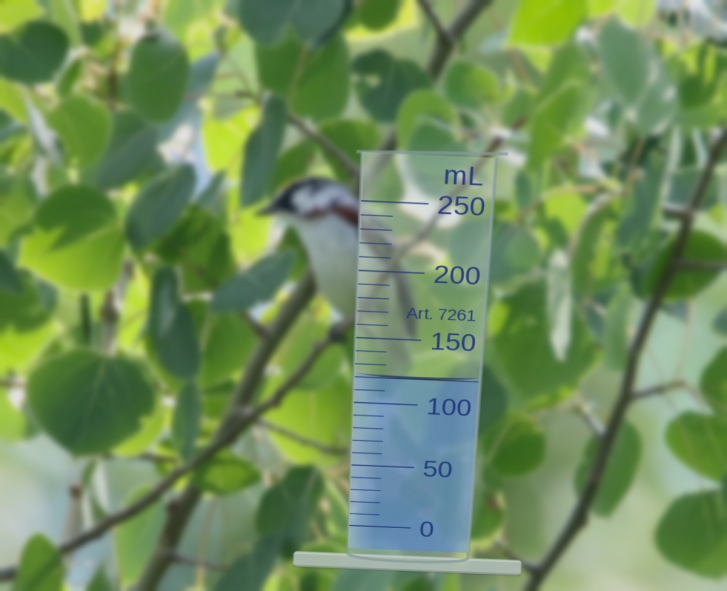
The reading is 120 mL
